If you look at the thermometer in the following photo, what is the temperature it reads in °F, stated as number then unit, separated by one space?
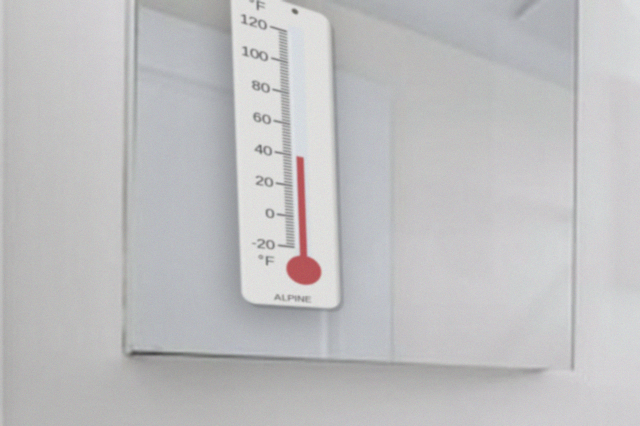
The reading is 40 °F
